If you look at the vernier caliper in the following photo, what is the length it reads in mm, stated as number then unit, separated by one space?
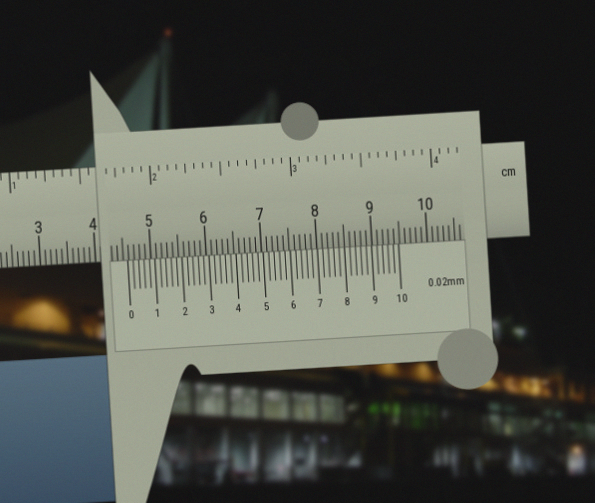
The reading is 45.8 mm
